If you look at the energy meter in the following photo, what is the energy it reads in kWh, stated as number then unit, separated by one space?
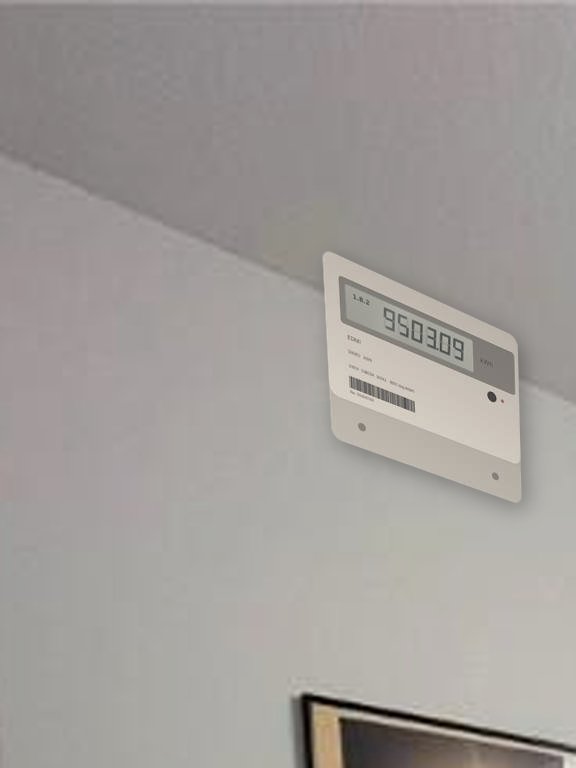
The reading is 9503.09 kWh
